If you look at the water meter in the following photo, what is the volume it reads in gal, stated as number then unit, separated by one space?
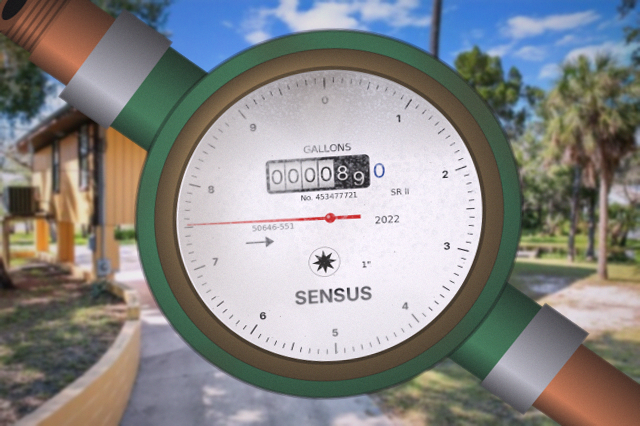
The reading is 887.5 gal
